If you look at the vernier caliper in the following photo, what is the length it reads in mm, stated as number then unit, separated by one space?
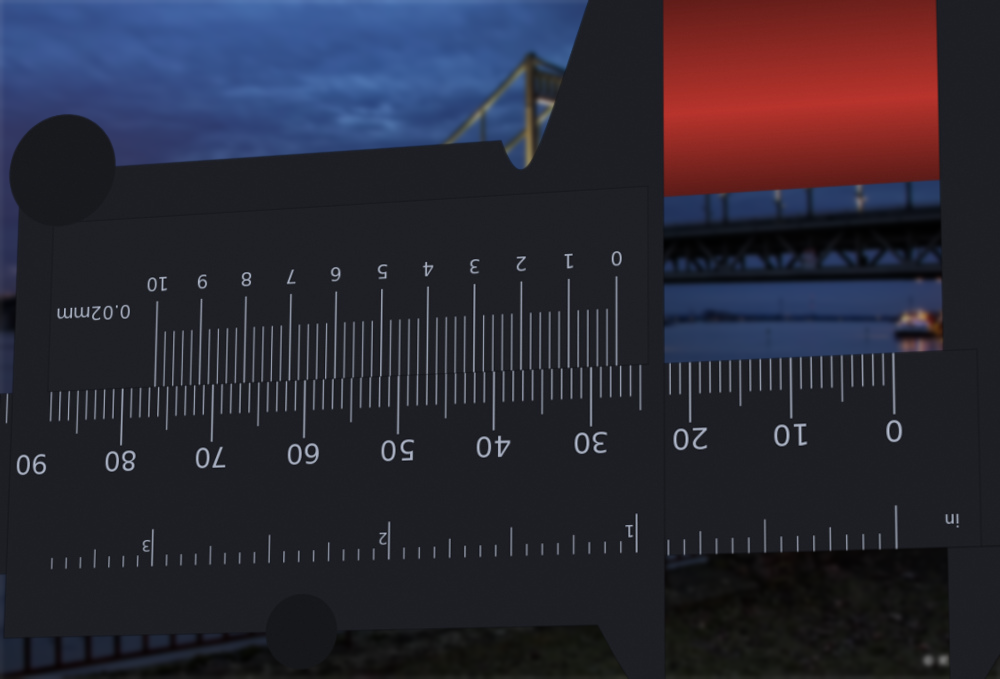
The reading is 27.4 mm
